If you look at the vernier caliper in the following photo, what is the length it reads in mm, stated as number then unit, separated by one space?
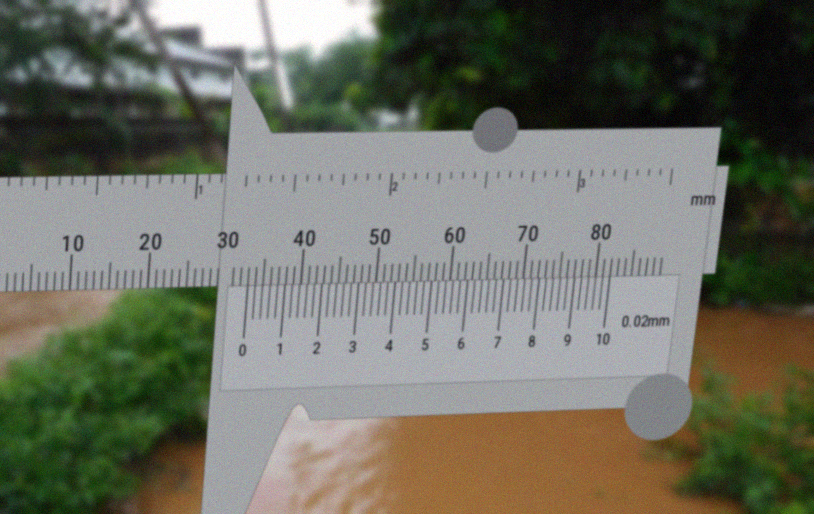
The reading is 33.0 mm
